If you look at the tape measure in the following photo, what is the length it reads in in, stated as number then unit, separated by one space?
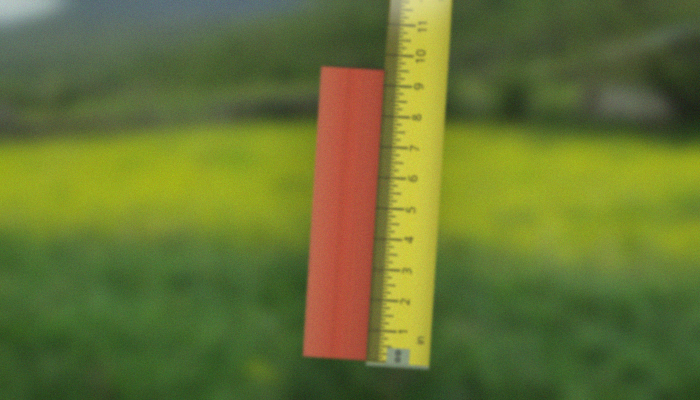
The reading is 9.5 in
